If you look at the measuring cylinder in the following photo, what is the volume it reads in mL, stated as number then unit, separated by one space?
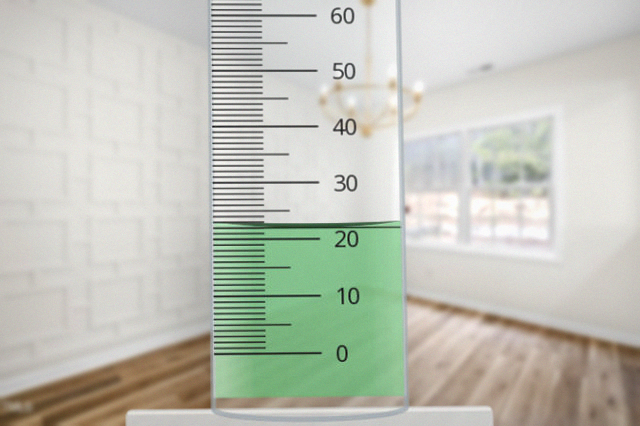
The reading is 22 mL
